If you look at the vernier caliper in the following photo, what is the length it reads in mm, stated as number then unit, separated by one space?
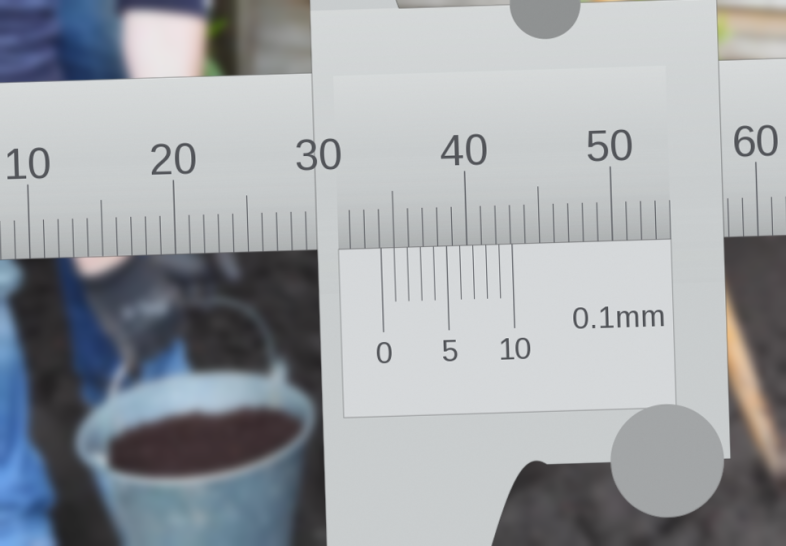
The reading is 34.1 mm
